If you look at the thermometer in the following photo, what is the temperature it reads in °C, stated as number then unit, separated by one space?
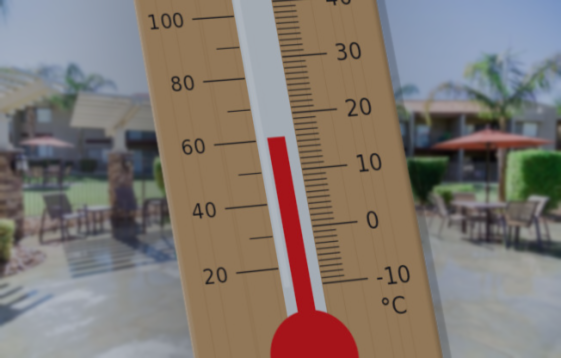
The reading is 16 °C
